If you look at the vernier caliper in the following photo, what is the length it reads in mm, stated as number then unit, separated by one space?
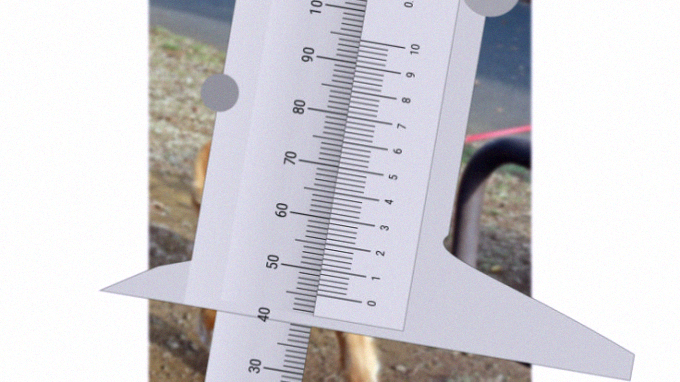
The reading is 45.4 mm
